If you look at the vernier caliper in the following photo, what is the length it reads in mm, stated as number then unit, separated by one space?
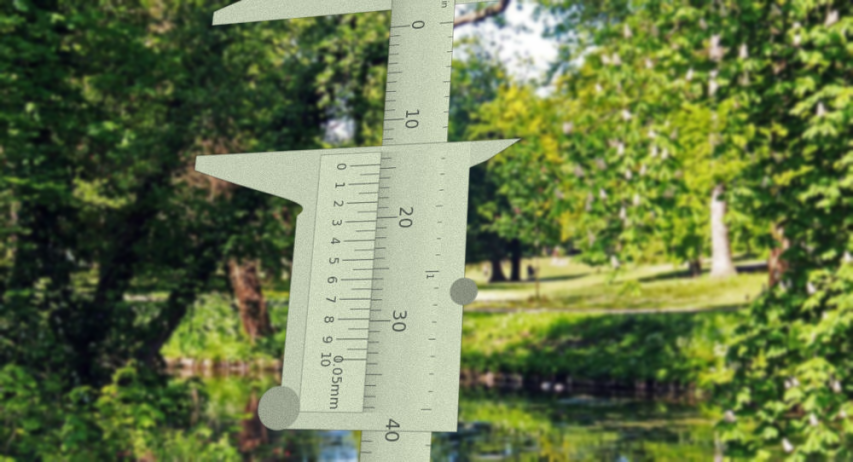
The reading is 14.6 mm
